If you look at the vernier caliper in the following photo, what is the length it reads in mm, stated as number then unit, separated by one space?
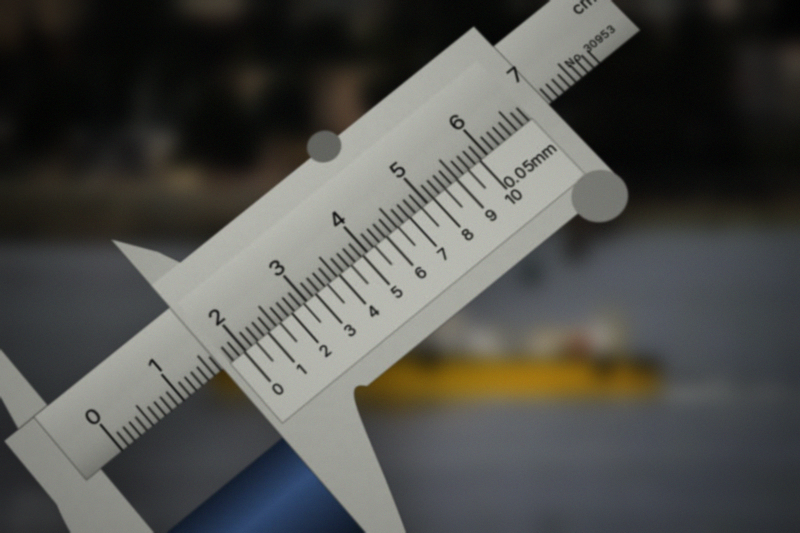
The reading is 19.8 mm
